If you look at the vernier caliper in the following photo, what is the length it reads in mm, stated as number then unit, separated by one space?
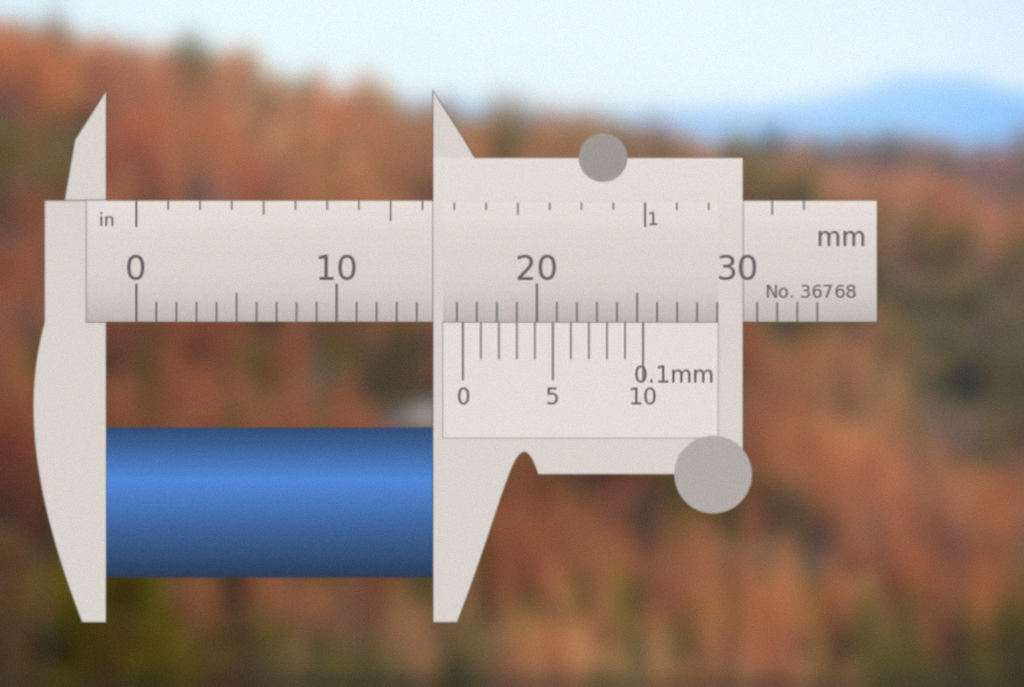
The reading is 16.3 mm
